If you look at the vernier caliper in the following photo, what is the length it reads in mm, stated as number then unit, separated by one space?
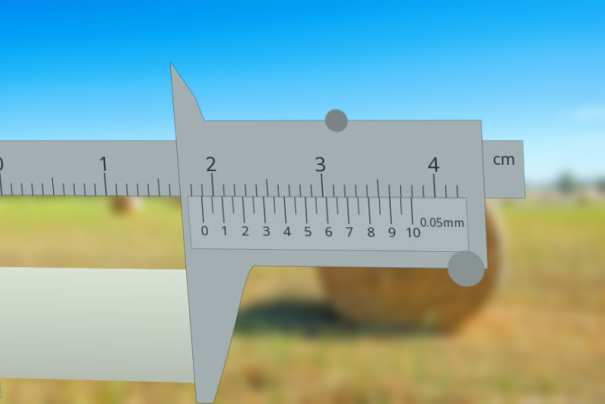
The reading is 18.9 mm
